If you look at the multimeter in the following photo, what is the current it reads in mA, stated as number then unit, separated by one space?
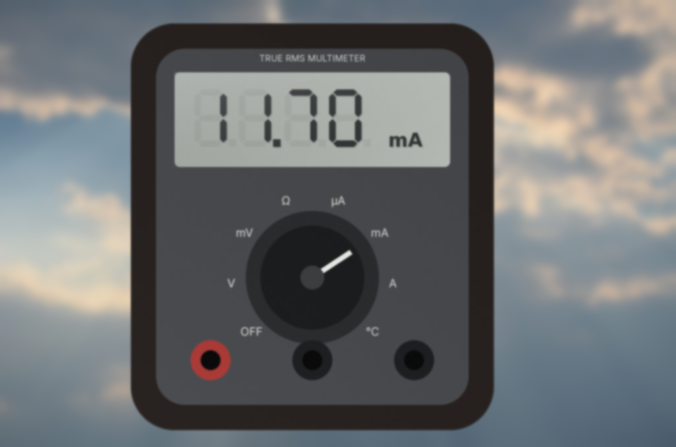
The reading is 11.70 mA
